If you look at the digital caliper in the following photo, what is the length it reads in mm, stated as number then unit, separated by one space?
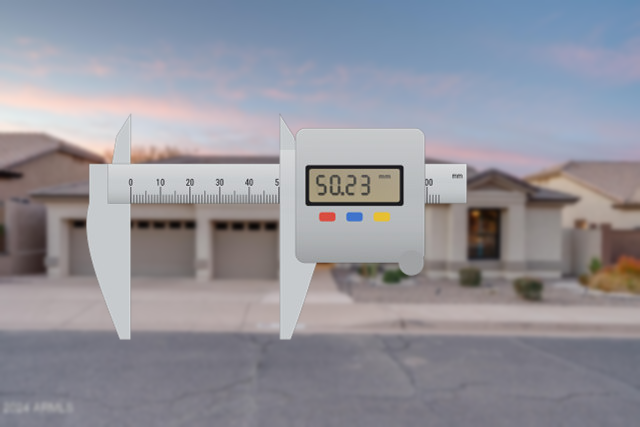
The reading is 50.23 mm
